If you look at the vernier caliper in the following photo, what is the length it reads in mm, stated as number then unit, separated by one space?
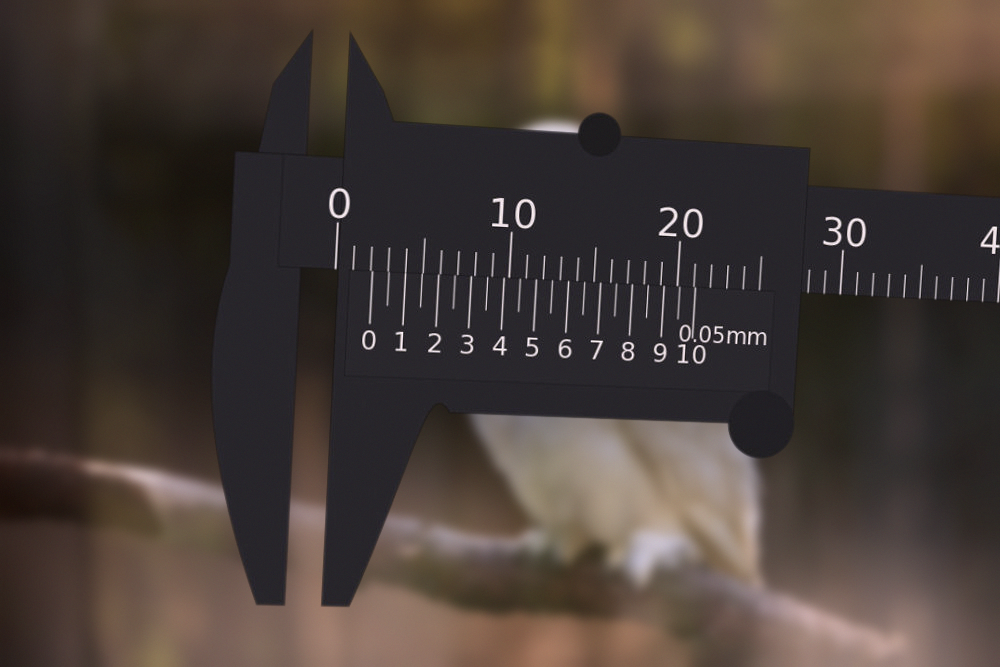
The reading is 2.1 mm
